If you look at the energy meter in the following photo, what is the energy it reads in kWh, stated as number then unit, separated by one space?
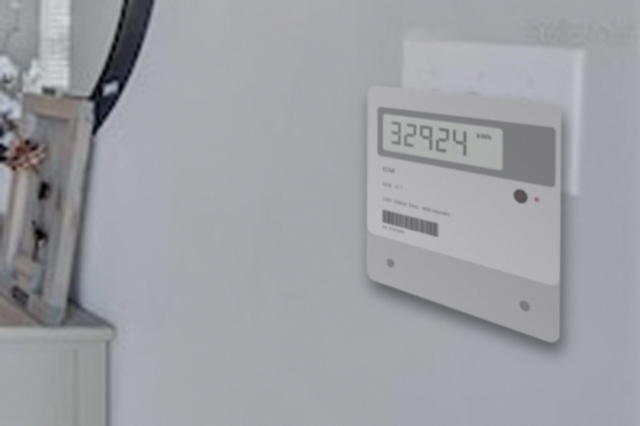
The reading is 32924 kWh
